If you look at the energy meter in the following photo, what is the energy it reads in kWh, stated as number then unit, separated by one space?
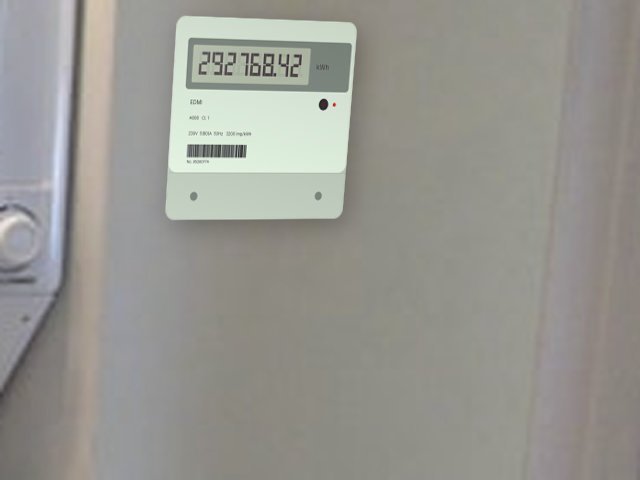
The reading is 292768.42 kWh
